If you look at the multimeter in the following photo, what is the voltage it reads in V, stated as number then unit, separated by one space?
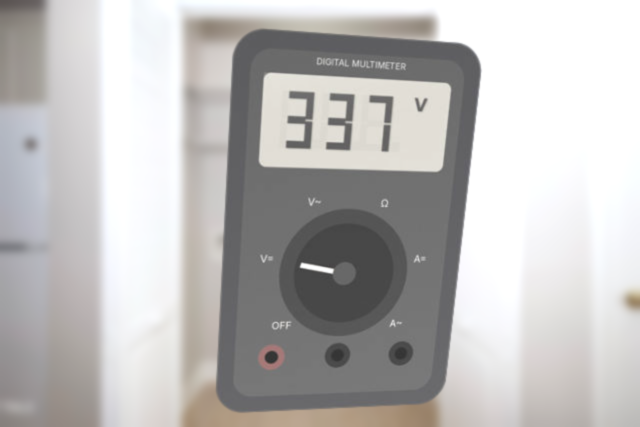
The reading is 337 V
